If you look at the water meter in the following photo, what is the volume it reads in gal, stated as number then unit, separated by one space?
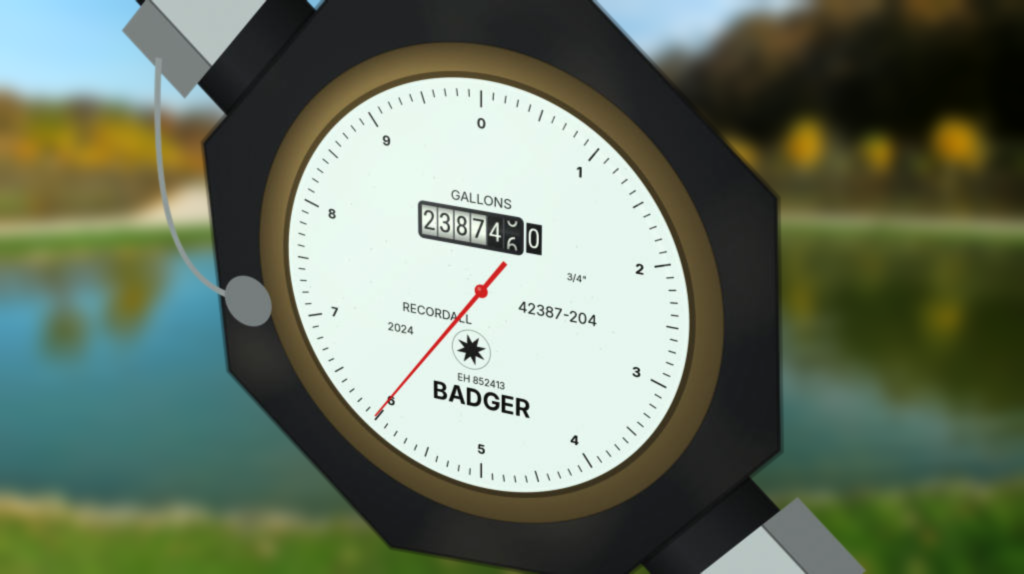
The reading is 2387456.0 gal
